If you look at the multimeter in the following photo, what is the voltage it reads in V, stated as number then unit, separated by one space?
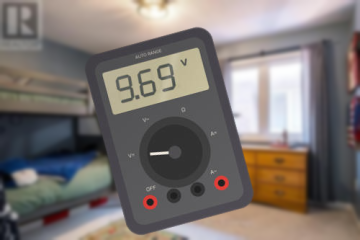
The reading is 9.69 V
